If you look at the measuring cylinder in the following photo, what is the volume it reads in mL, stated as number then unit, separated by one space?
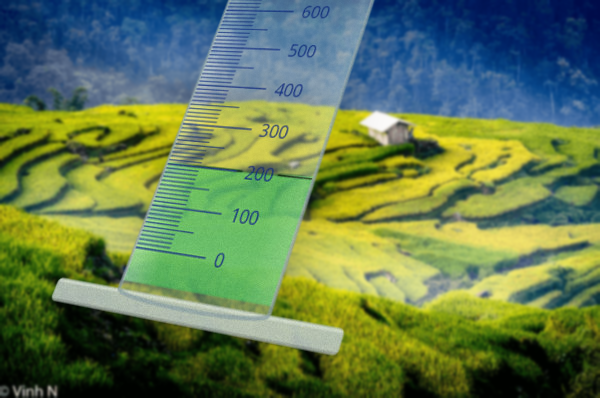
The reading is 200 mL
